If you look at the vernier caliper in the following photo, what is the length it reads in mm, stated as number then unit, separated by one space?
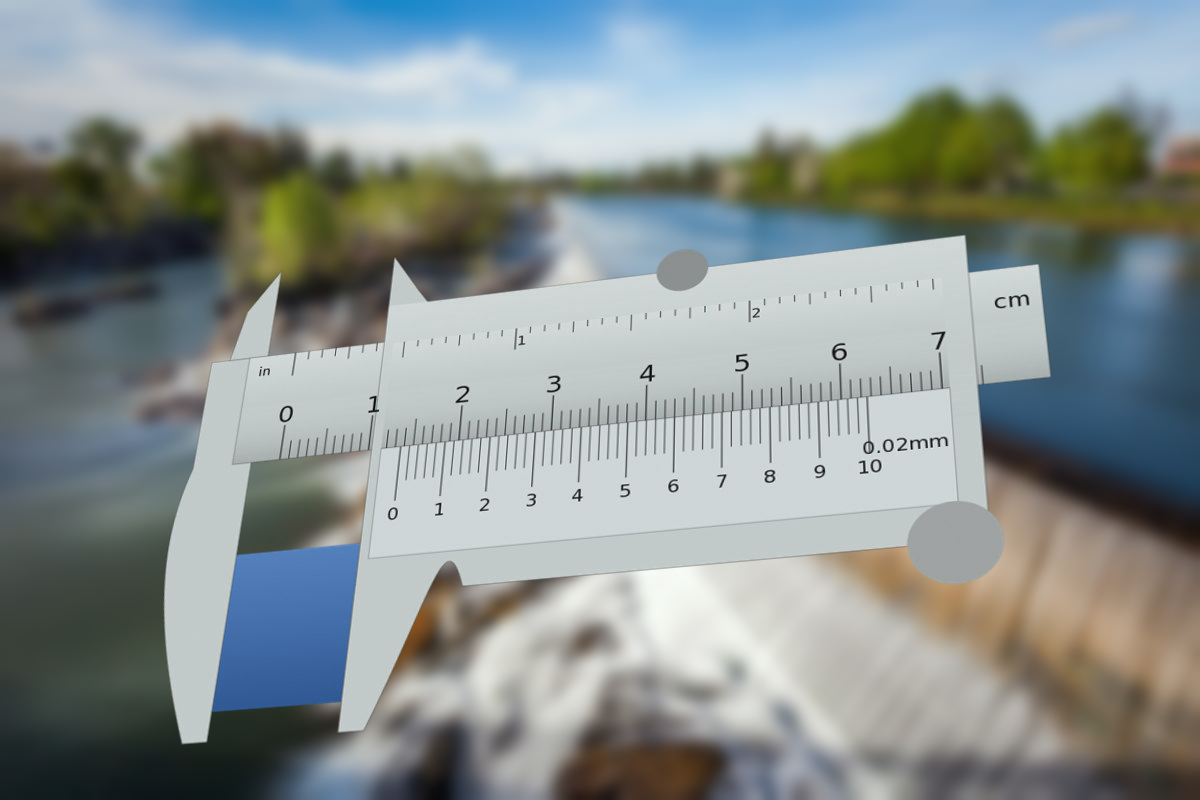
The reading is 13.6 mm
